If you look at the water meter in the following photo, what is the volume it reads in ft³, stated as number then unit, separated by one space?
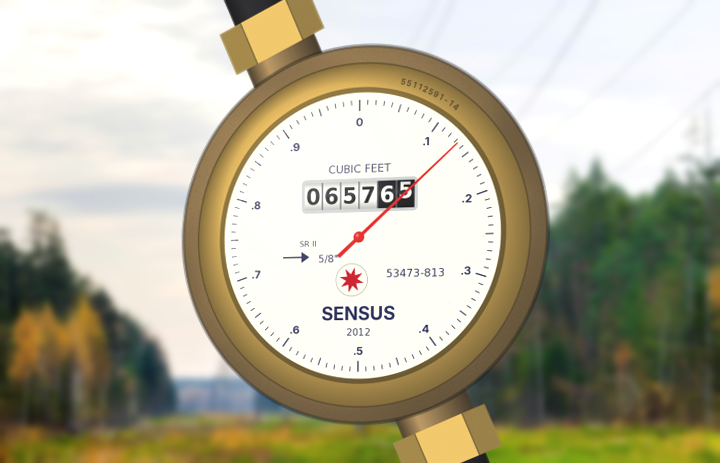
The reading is 65765.13 ft³
